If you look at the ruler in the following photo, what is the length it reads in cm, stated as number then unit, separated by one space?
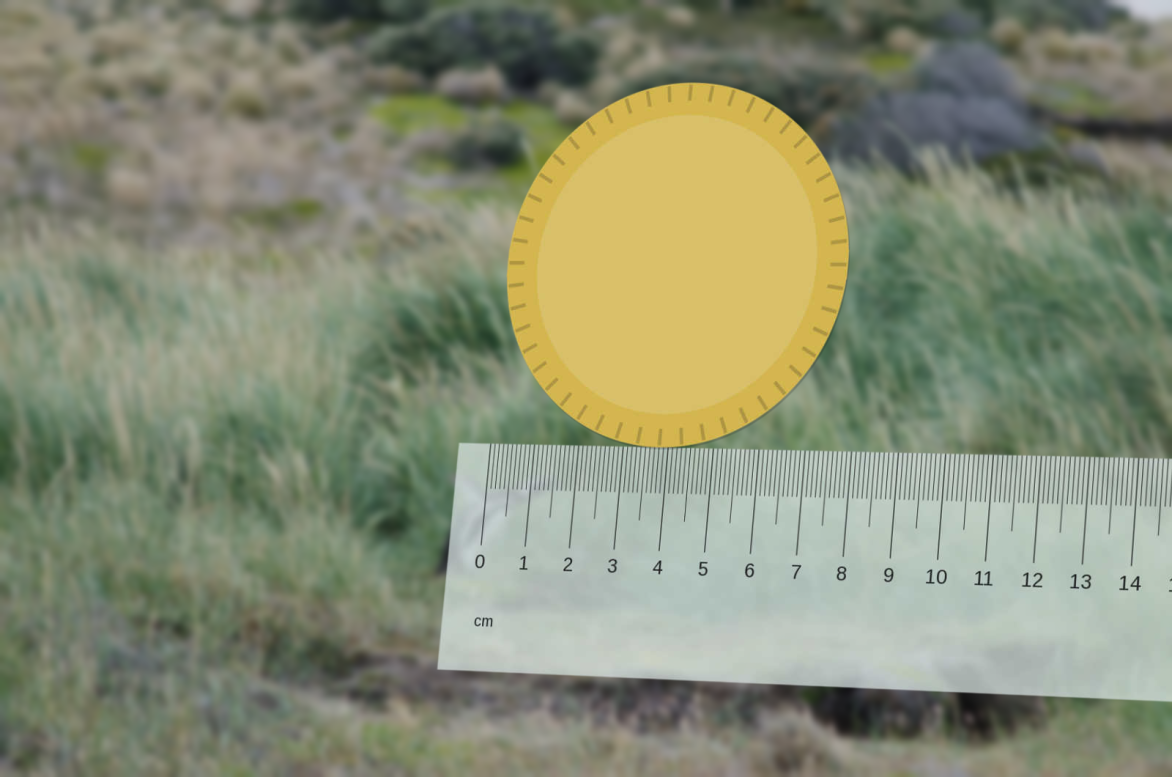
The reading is 7.6 cm
